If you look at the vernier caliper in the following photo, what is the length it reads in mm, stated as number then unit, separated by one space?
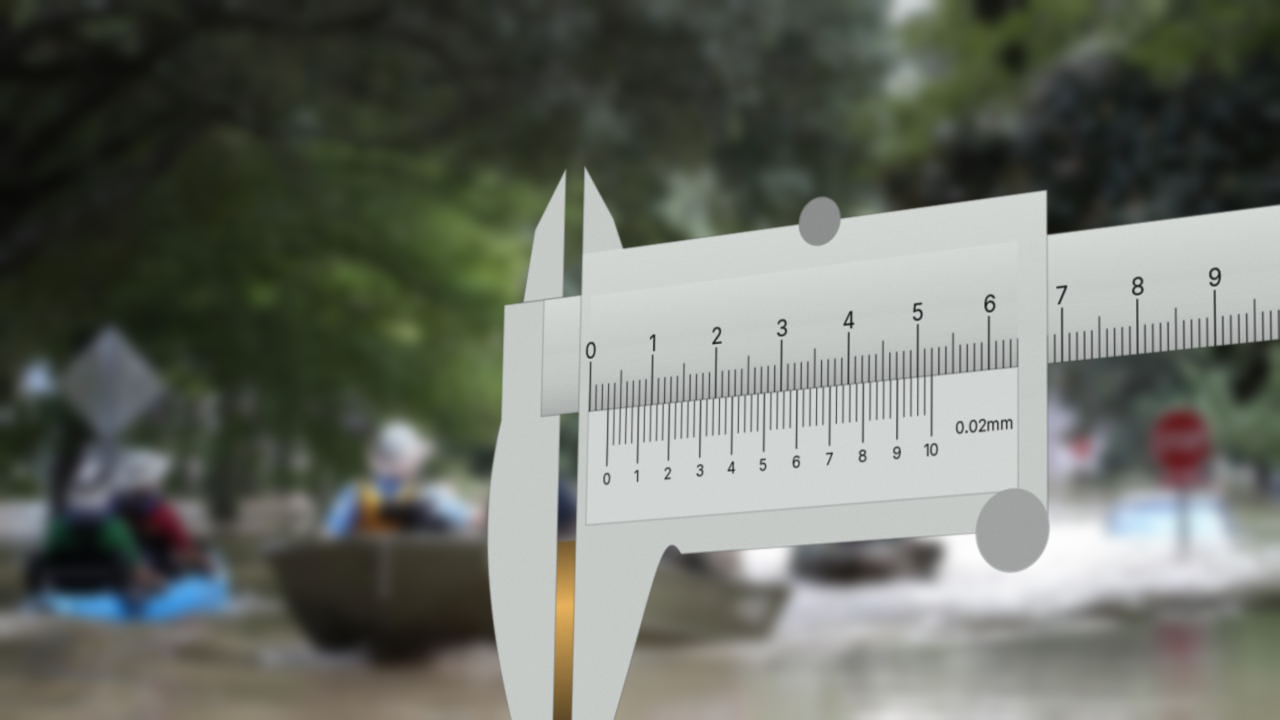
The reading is 3.0 mm
